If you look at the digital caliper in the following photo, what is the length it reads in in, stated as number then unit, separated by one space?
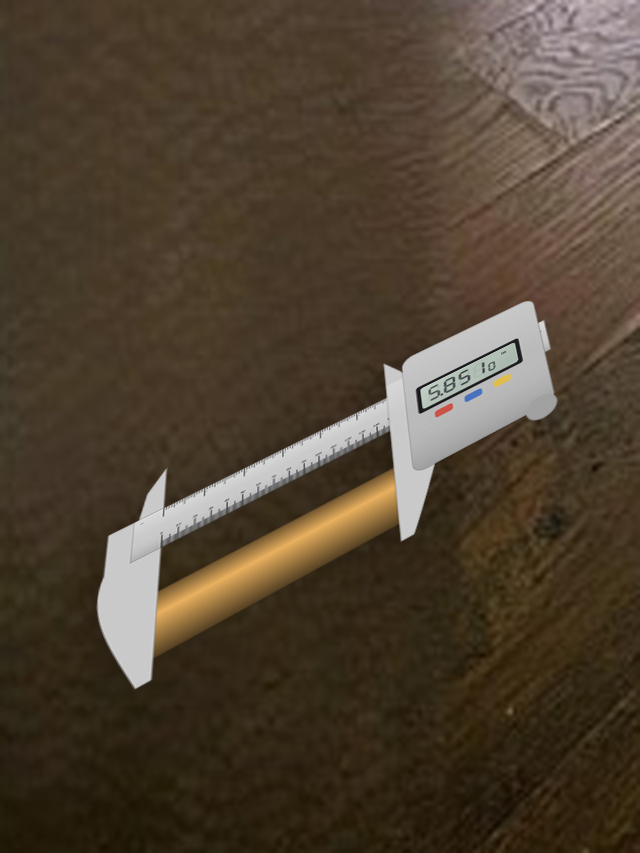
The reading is 5.8510 in
